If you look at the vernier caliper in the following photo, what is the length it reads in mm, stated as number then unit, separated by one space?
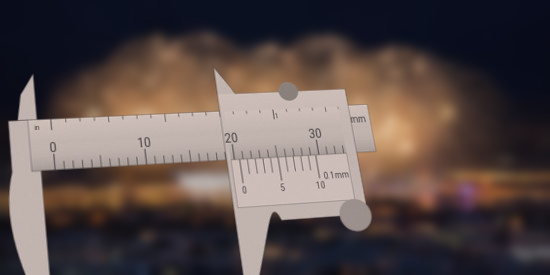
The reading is 20.6 mm
